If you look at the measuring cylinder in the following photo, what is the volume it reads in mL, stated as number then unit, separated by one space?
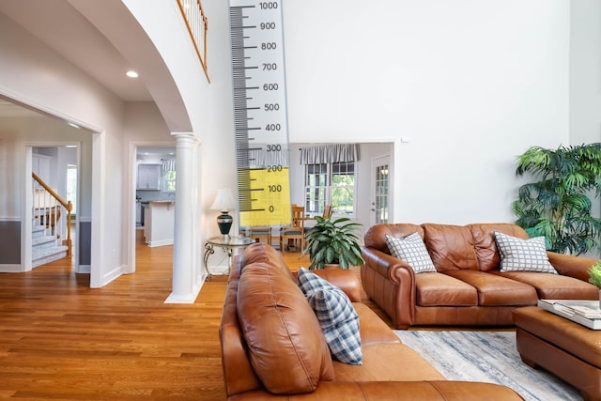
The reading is 200 mL
